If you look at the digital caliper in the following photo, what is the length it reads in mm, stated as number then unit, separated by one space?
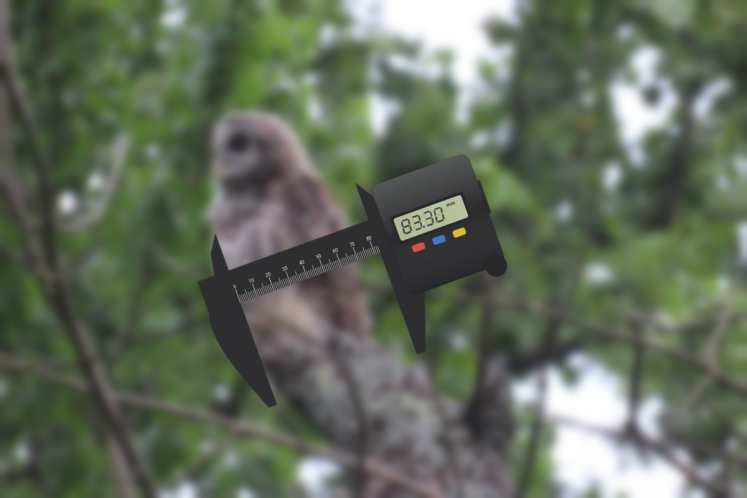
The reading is 83.30 mm
